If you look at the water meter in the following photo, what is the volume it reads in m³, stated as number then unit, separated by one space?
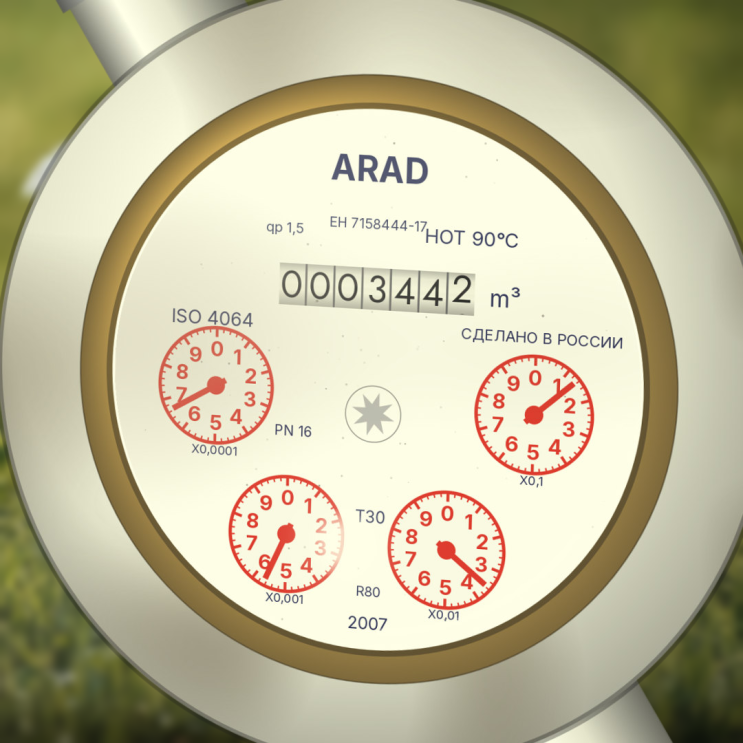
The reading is 3442.1356 m³
